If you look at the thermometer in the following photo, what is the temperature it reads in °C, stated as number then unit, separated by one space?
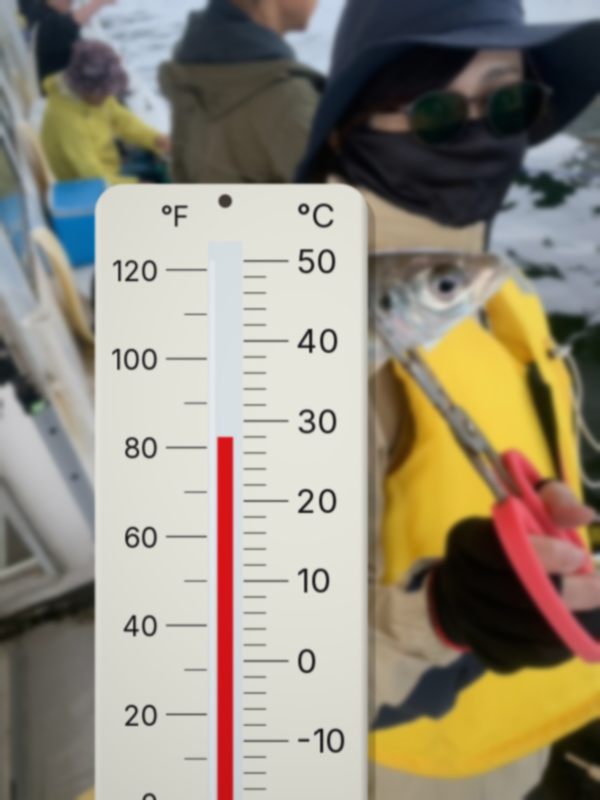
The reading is 28 °C
